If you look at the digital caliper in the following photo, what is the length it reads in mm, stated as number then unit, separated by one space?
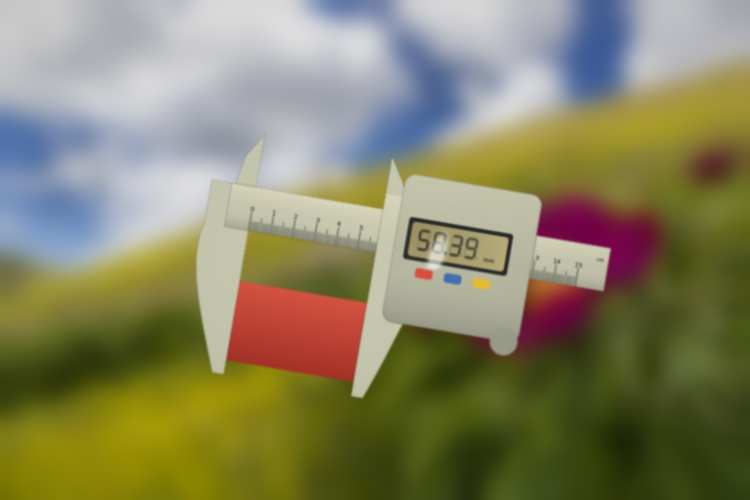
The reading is 58.39 mm
